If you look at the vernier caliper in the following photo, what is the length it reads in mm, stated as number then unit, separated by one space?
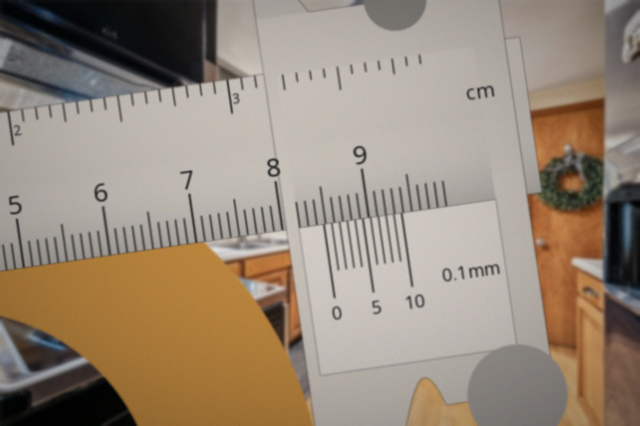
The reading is 84.8 mm
